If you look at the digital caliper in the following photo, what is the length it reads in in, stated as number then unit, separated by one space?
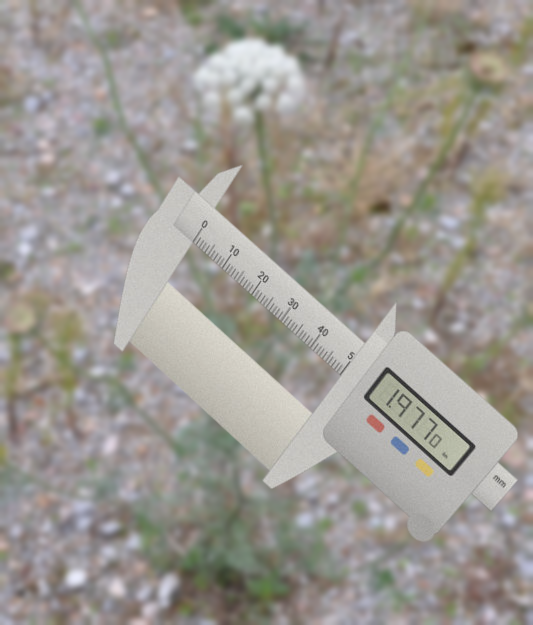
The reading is 1.9770 in
